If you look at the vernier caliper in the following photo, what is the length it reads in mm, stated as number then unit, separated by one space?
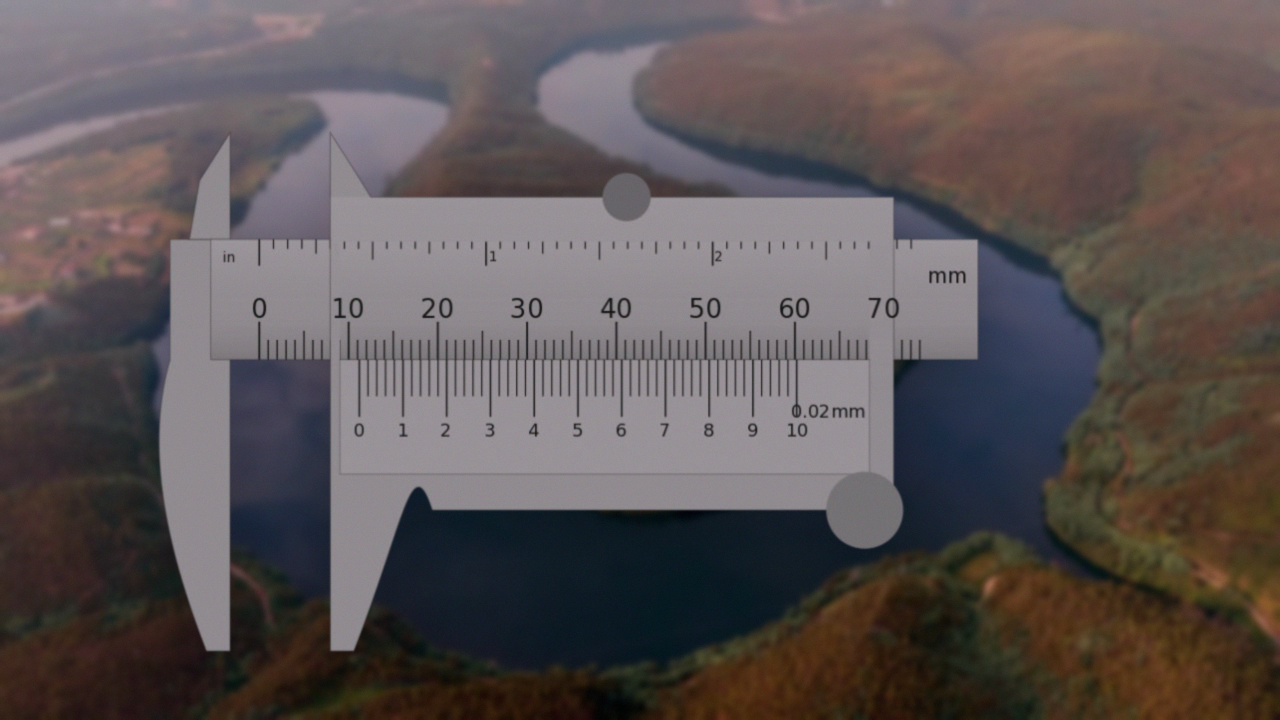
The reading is 11.2 mm
